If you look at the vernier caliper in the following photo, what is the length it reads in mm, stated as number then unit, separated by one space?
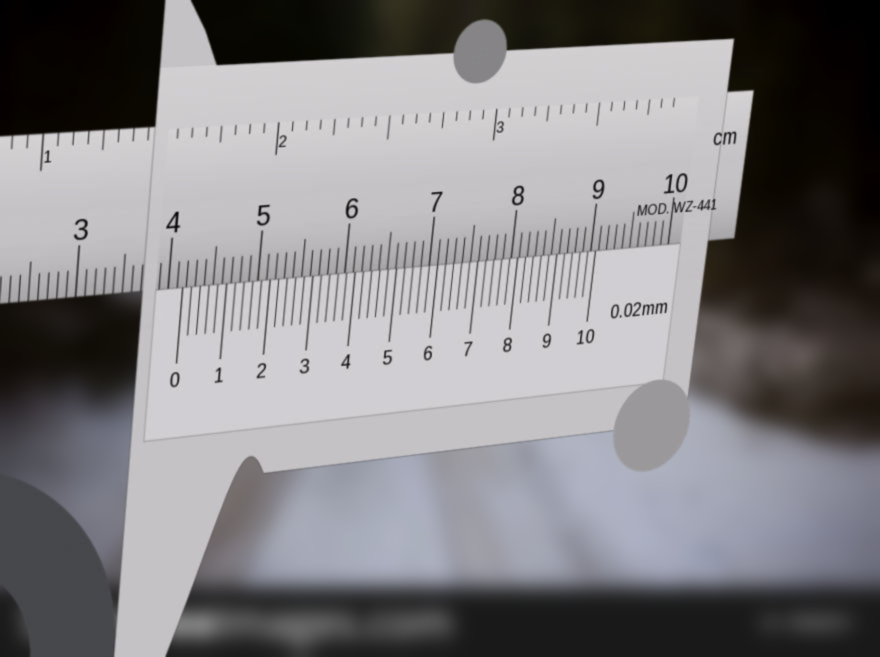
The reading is 41.6 mm
